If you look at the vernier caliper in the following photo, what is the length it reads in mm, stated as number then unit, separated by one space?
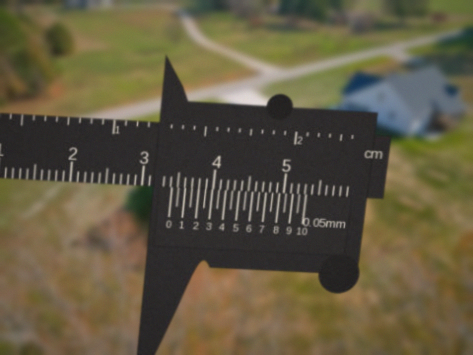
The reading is 34.2 mm
